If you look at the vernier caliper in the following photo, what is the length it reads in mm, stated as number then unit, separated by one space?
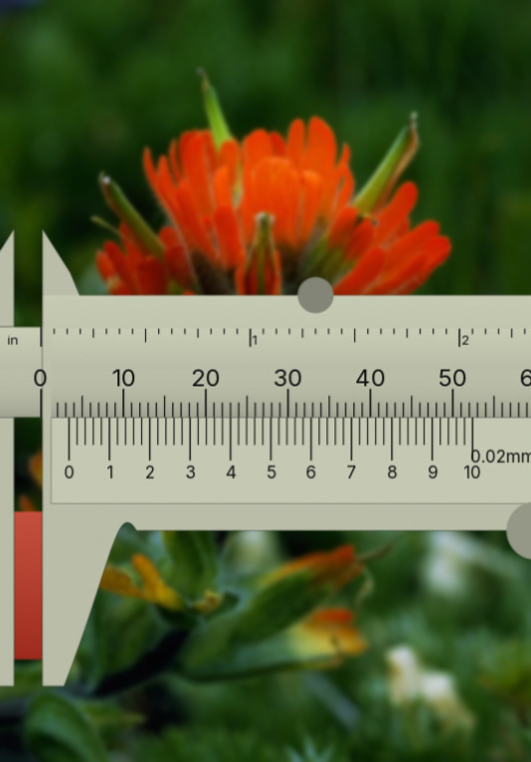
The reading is 3.4 mm
